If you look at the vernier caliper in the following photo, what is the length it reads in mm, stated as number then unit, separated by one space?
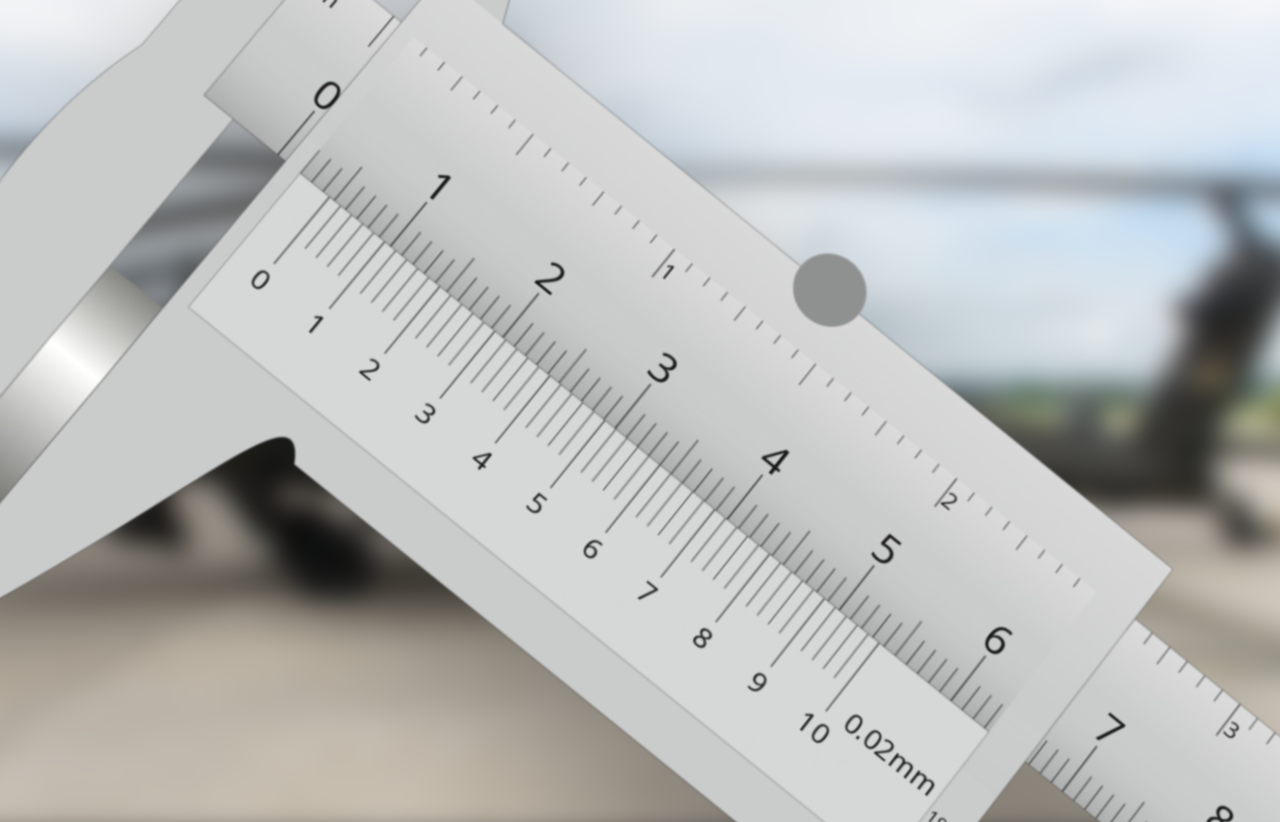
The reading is 4.6 mm
